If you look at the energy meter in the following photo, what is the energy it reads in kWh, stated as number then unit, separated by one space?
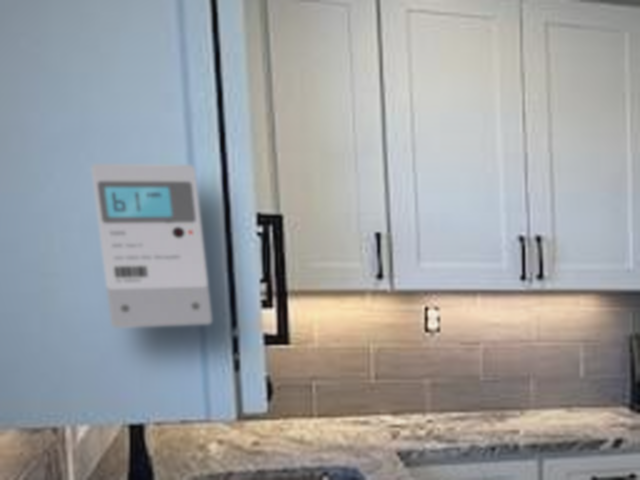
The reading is 61 kWh
